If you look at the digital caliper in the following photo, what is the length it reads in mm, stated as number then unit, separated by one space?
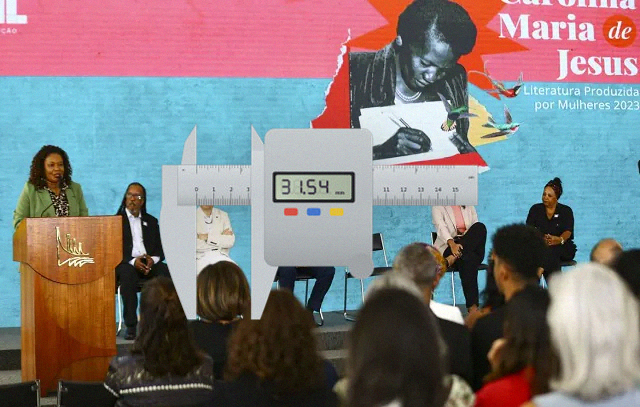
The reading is 31.54 mm
